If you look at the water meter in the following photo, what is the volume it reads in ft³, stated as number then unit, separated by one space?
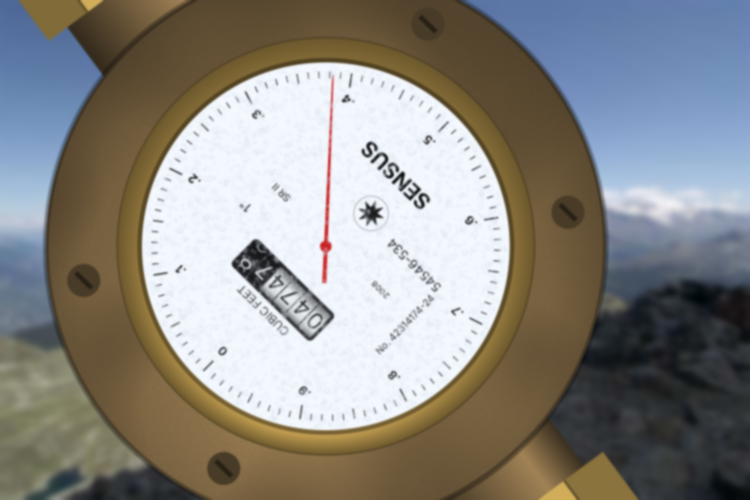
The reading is 47478.38 ft³
